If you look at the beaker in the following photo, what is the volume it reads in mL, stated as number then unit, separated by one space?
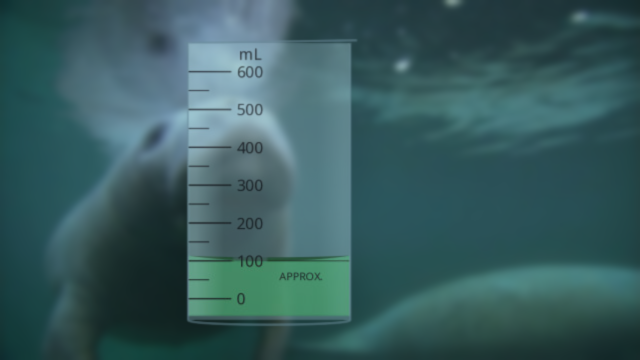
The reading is 100 mL
